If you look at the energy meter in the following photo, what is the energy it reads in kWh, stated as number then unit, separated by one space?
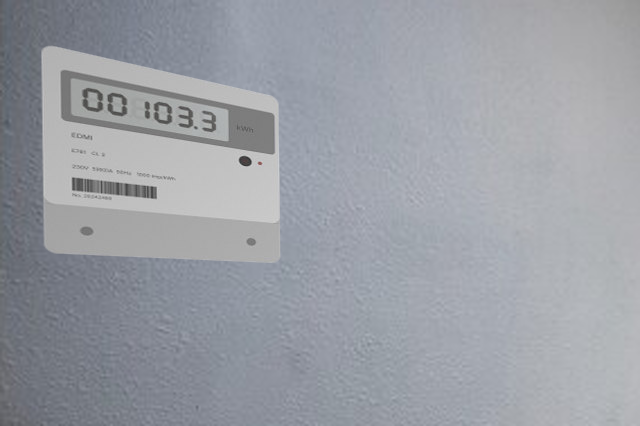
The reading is 103.3 kWh
